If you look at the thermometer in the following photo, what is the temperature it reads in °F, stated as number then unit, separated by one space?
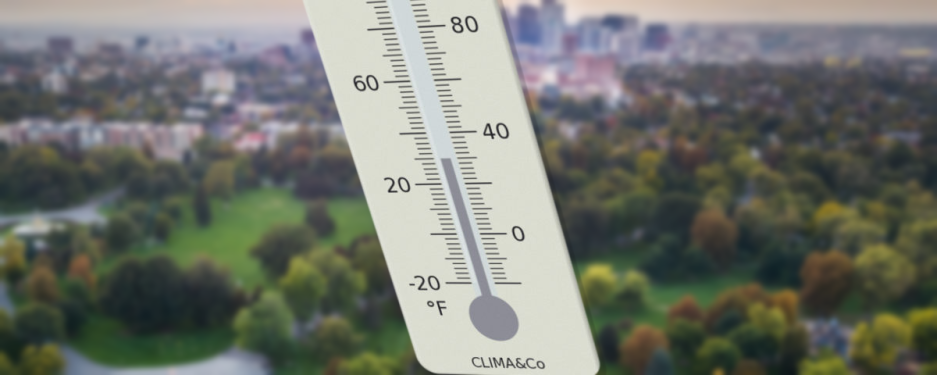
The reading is 30 °F
